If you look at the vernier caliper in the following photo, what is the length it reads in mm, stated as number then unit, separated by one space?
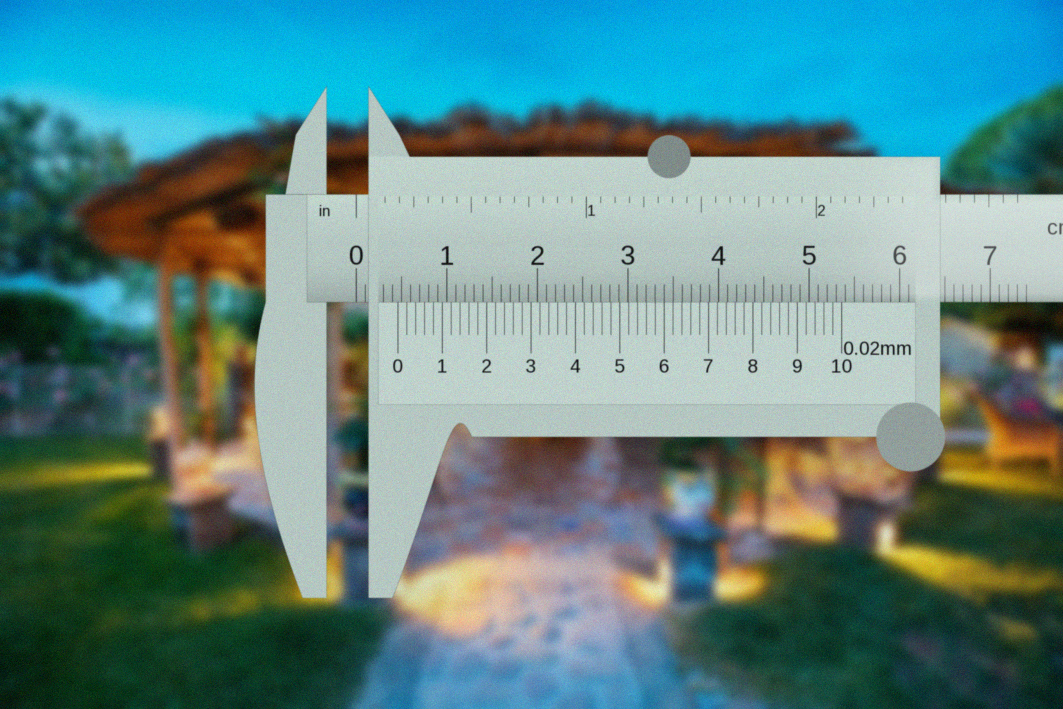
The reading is 4.6 mm
